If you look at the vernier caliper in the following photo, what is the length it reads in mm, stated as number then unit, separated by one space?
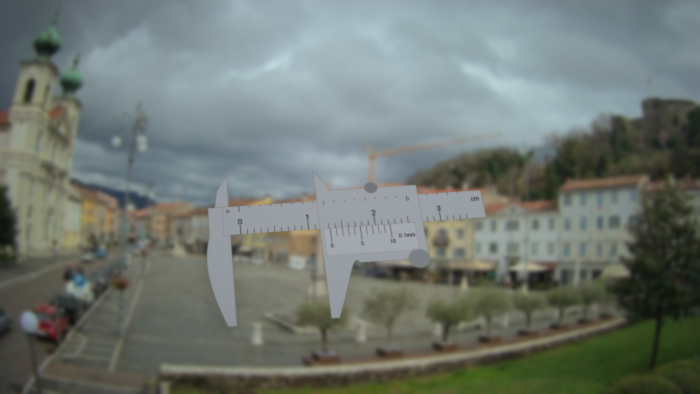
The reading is 13.2 mm
